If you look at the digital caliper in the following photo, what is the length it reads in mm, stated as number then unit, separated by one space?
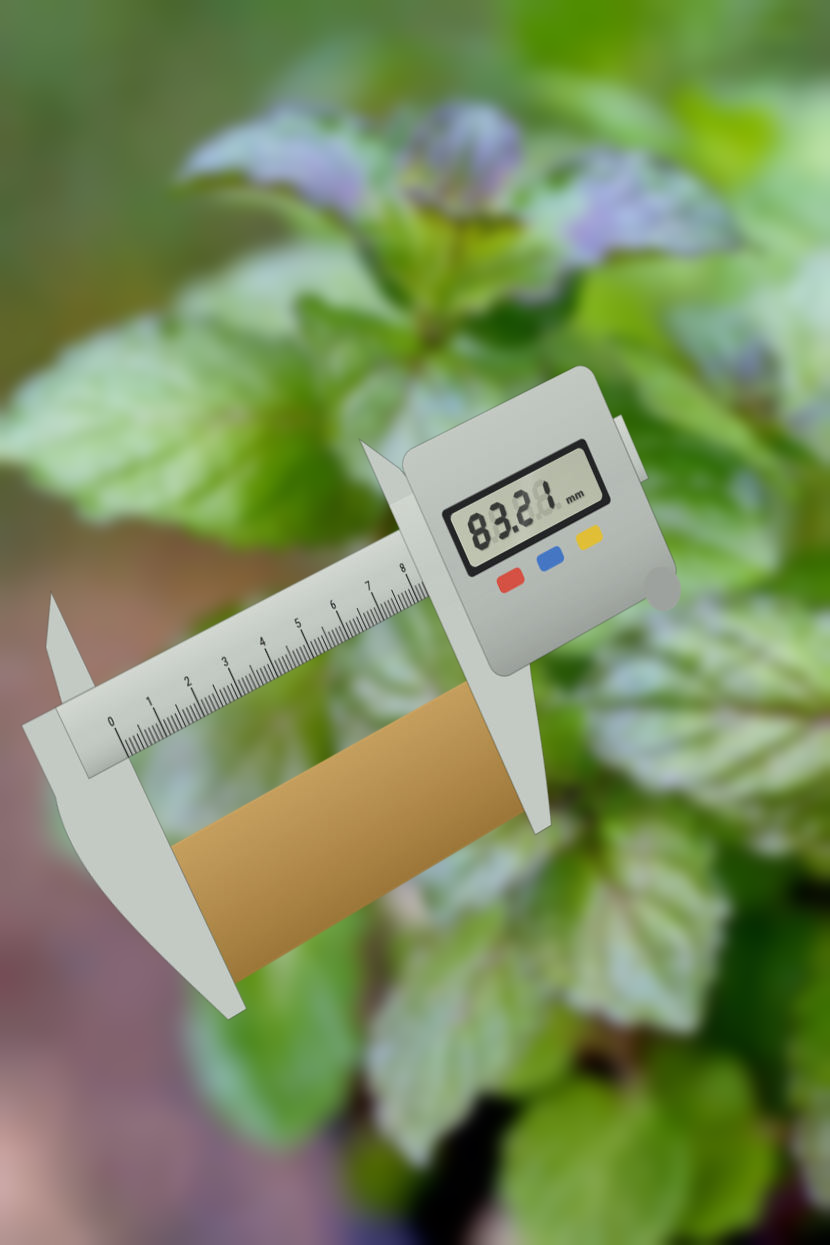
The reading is 83.21 mm
